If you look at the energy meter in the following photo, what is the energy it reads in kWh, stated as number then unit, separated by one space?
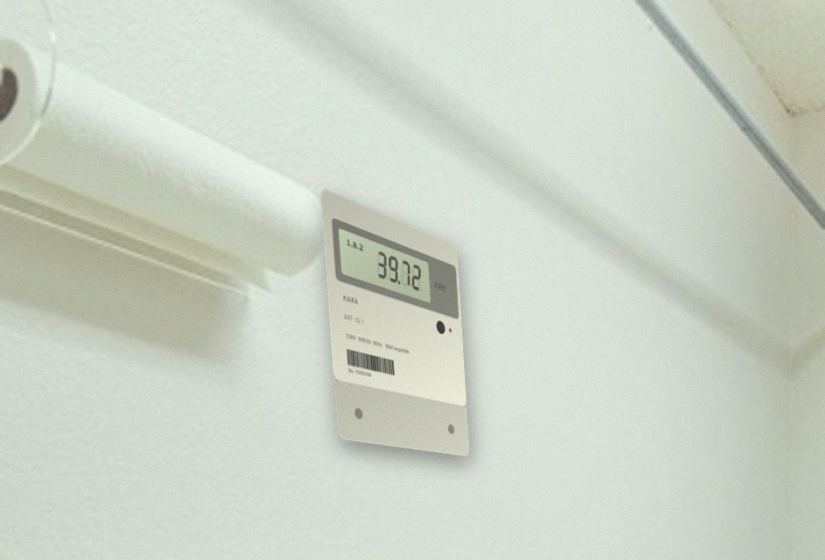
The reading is 39.72 kWh
